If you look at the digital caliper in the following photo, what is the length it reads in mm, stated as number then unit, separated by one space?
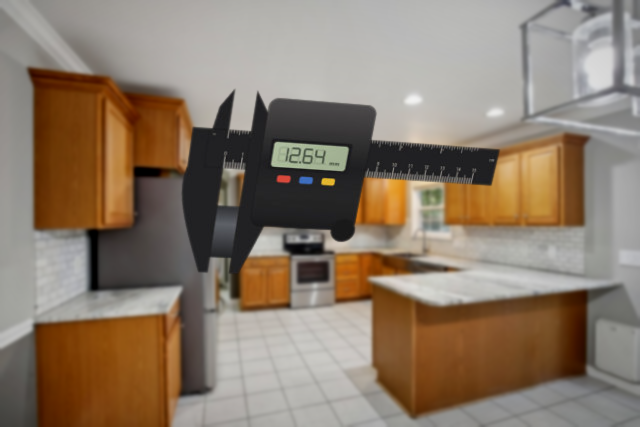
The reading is 12.64 mm
